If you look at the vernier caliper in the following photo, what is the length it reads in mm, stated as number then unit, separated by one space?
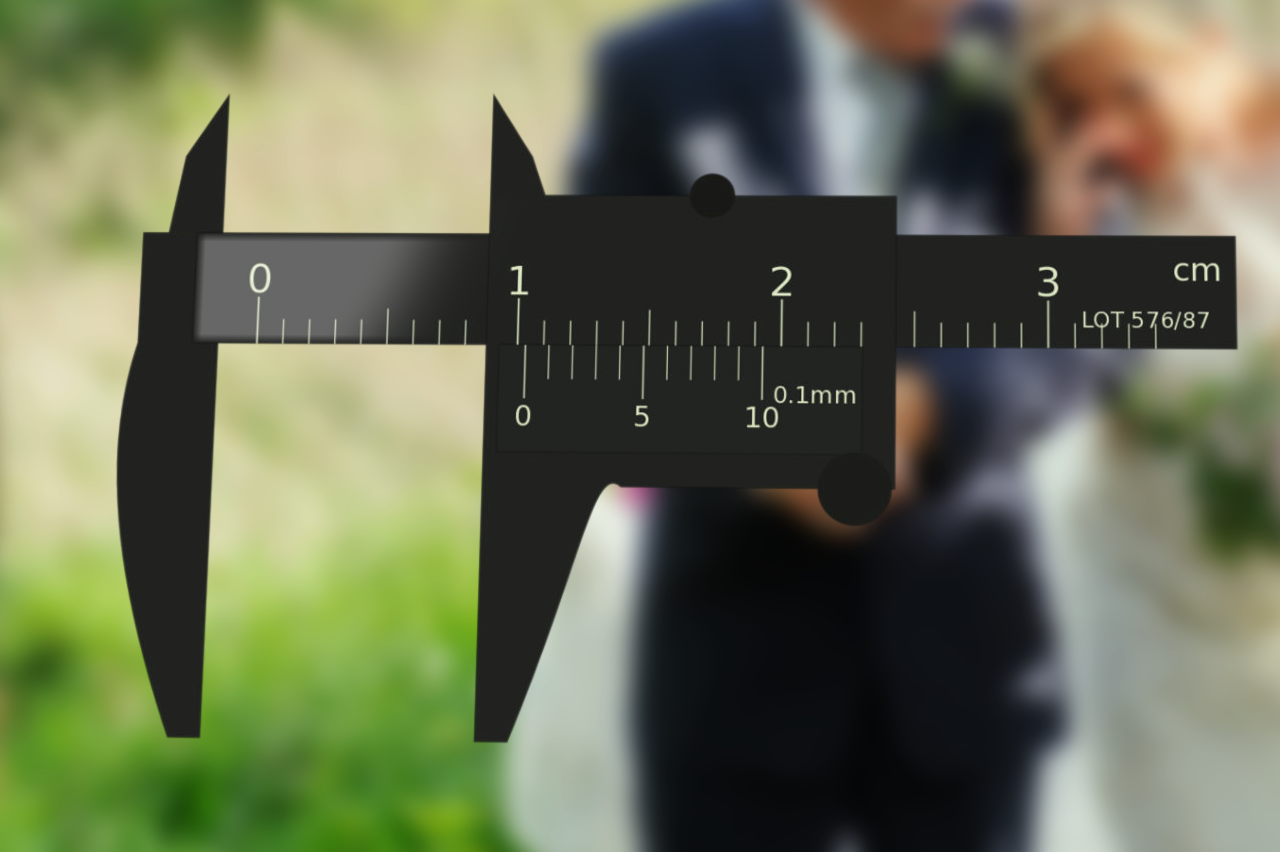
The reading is 10.3 mm
